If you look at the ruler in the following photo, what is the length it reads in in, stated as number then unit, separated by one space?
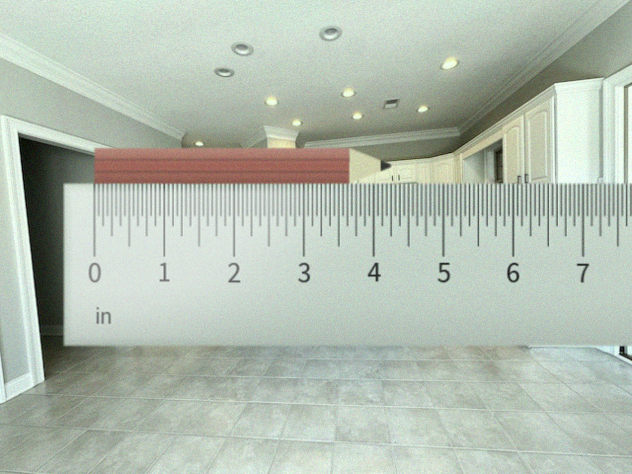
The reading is 4.25 in
